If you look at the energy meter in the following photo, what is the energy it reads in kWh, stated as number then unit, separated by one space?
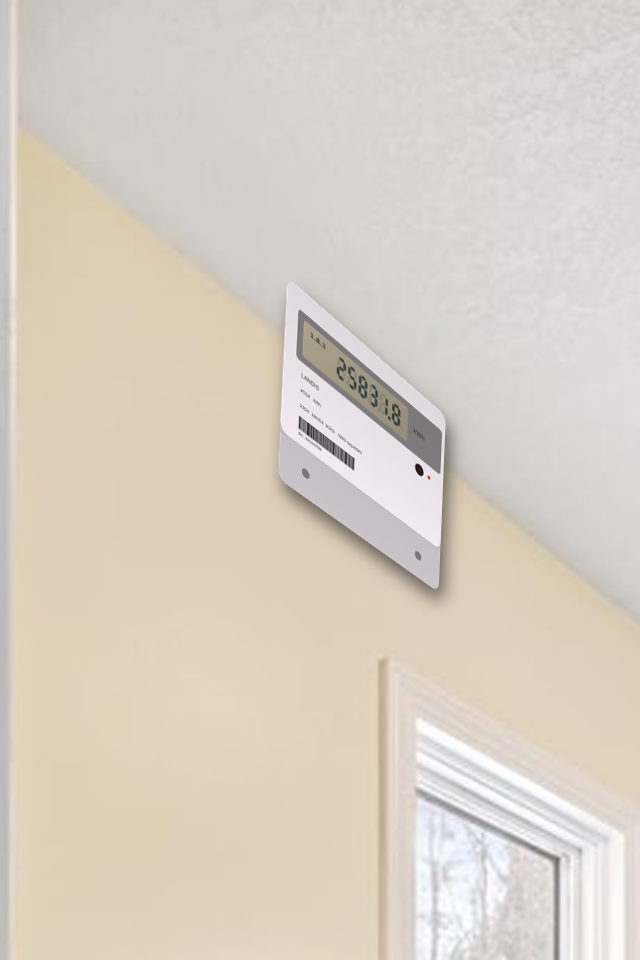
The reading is 25831.8 kWh
